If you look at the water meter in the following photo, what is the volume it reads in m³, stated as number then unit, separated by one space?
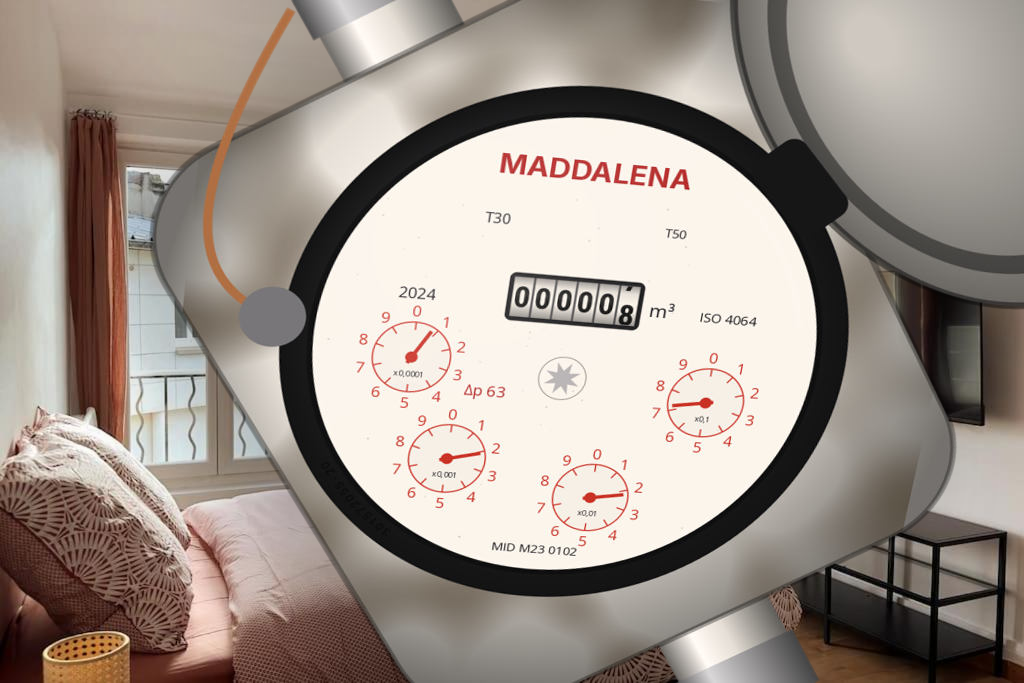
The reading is 7.7220 m³
